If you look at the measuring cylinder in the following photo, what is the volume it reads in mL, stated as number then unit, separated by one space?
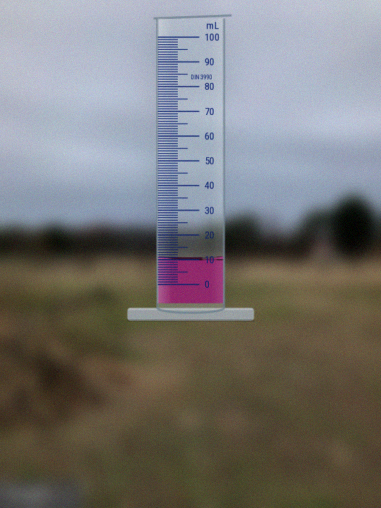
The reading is 10 mL
